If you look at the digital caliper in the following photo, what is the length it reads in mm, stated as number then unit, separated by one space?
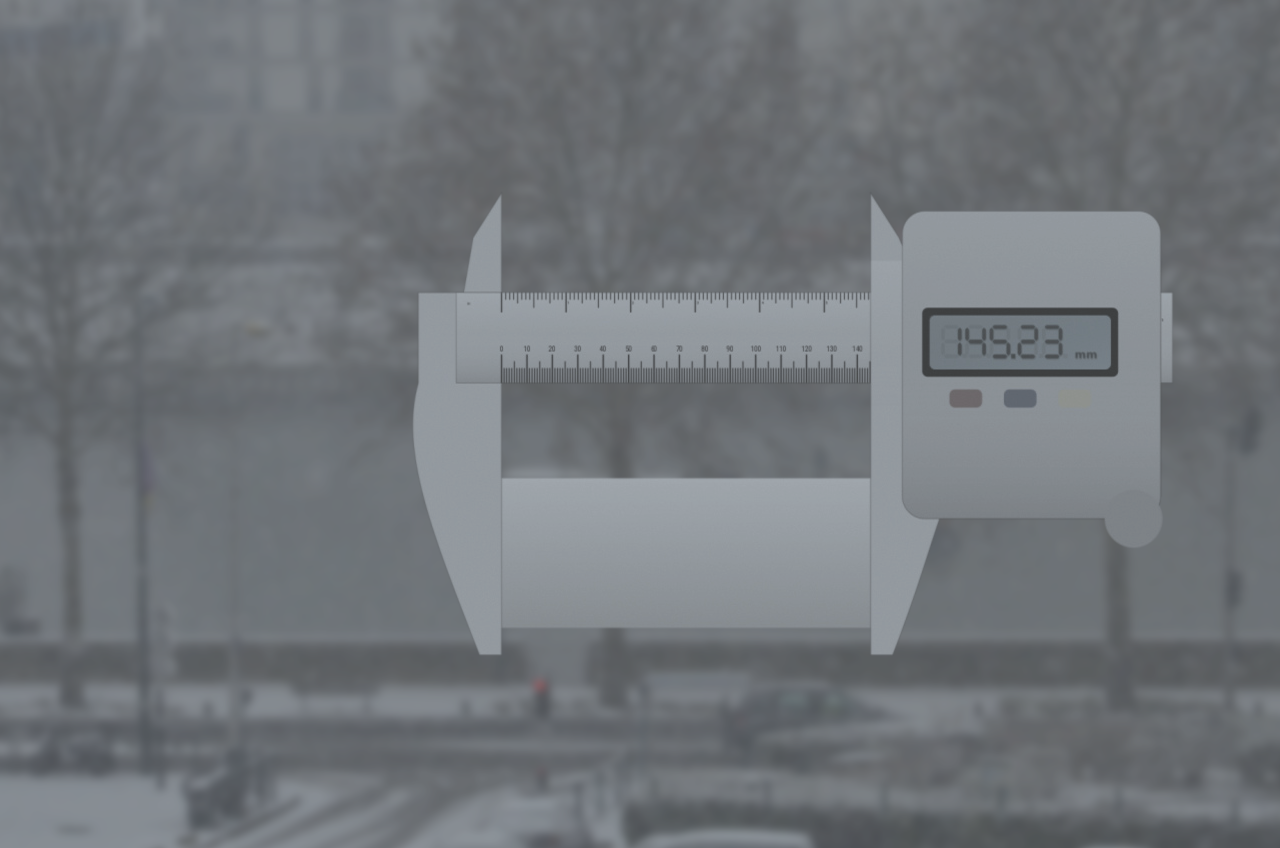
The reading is 145.23 mm
